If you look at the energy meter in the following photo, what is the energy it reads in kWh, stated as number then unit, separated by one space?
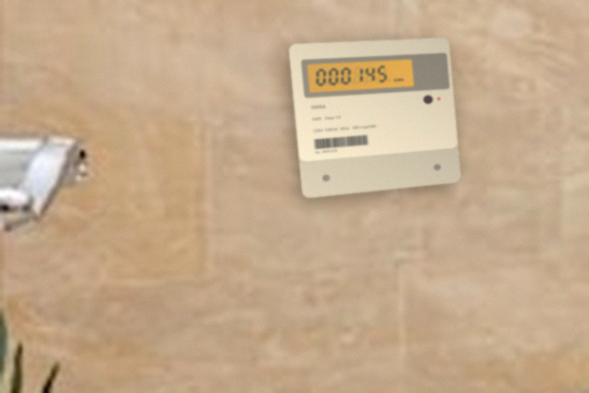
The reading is 145 kWh
